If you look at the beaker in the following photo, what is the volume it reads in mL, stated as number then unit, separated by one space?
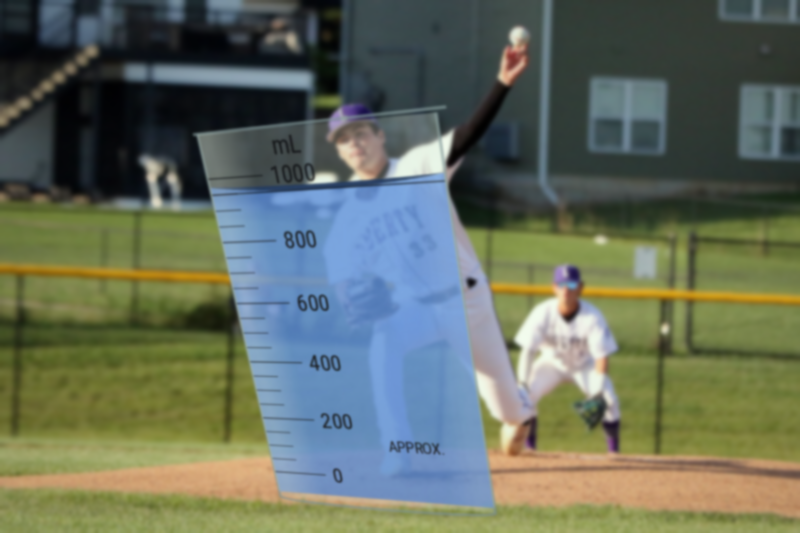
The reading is 950 mL
